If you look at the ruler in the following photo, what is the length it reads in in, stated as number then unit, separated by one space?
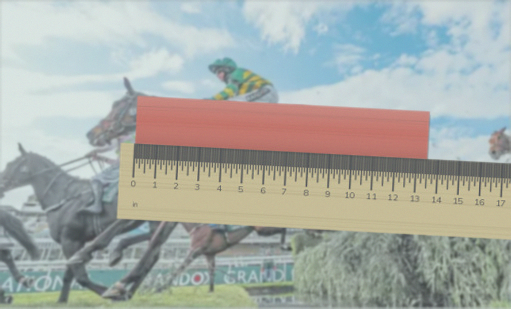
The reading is 13.5 in
